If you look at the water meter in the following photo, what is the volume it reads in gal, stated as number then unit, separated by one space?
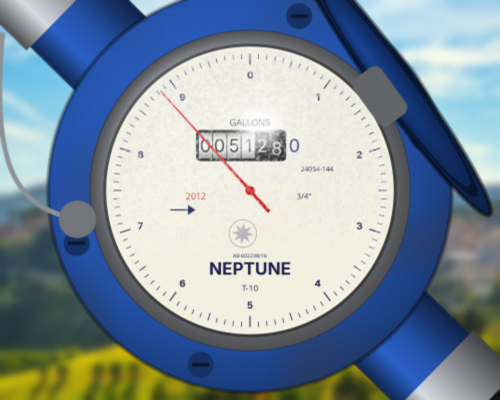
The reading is 51278.8 gal
